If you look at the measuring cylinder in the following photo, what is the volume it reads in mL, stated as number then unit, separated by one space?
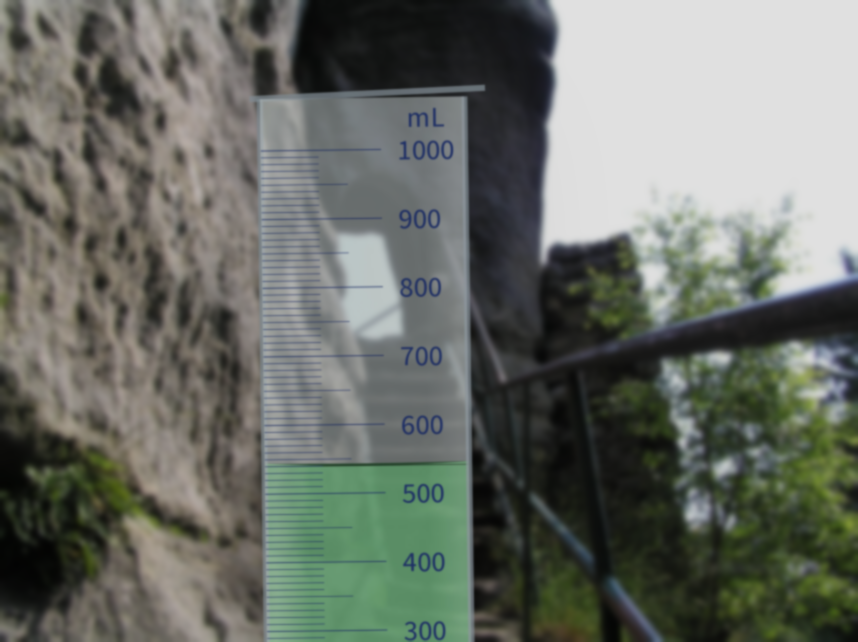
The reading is 540 mL
